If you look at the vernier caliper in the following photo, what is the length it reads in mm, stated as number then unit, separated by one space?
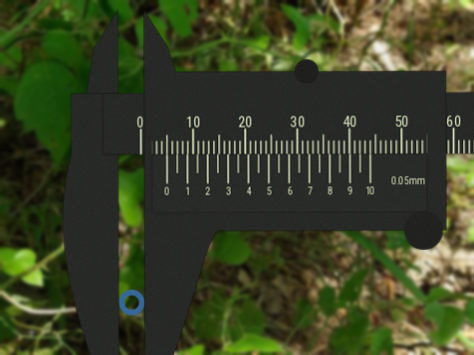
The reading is 5.0 mm
